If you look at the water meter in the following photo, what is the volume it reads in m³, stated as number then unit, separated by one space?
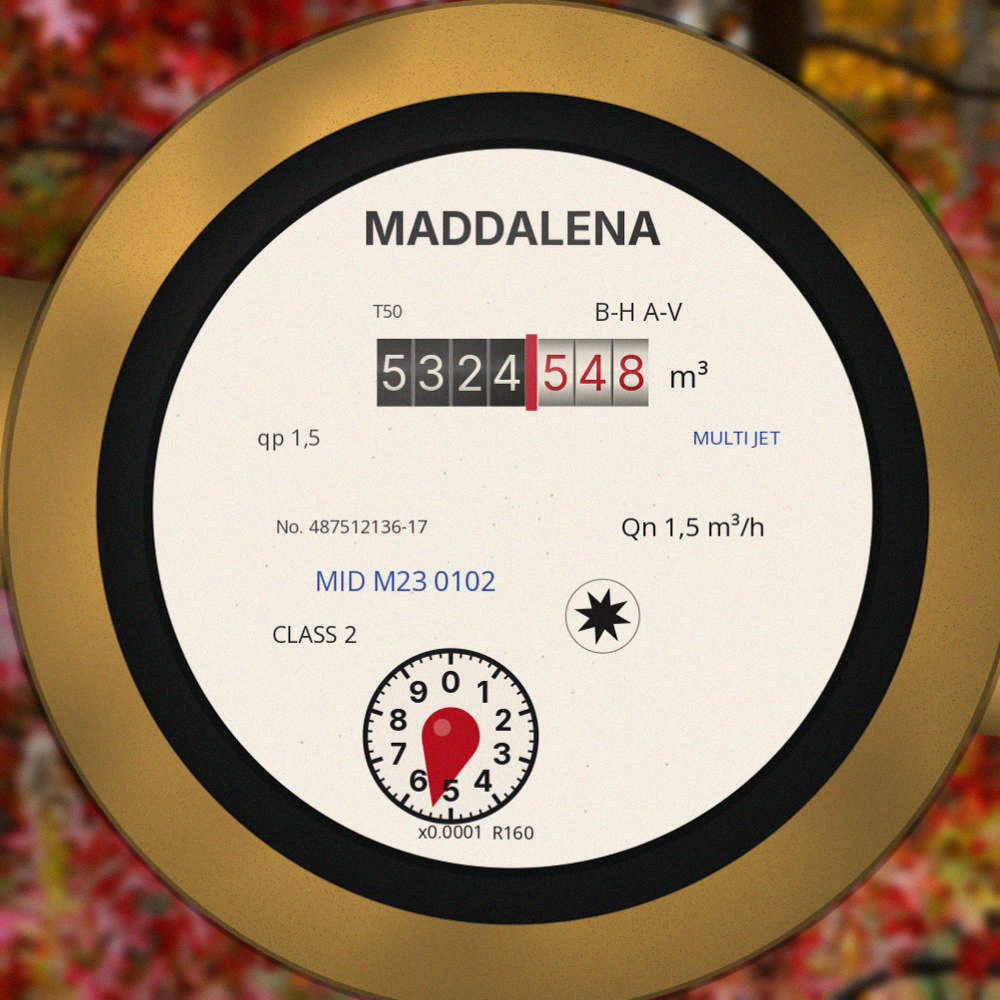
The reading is 5324.5485 m³
